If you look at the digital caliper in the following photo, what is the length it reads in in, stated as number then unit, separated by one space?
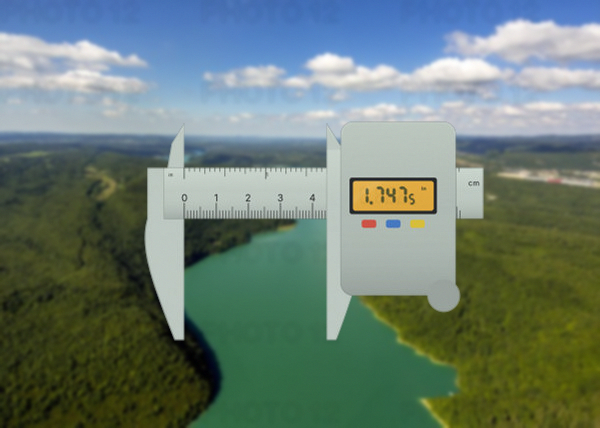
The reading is 1.7475 in
